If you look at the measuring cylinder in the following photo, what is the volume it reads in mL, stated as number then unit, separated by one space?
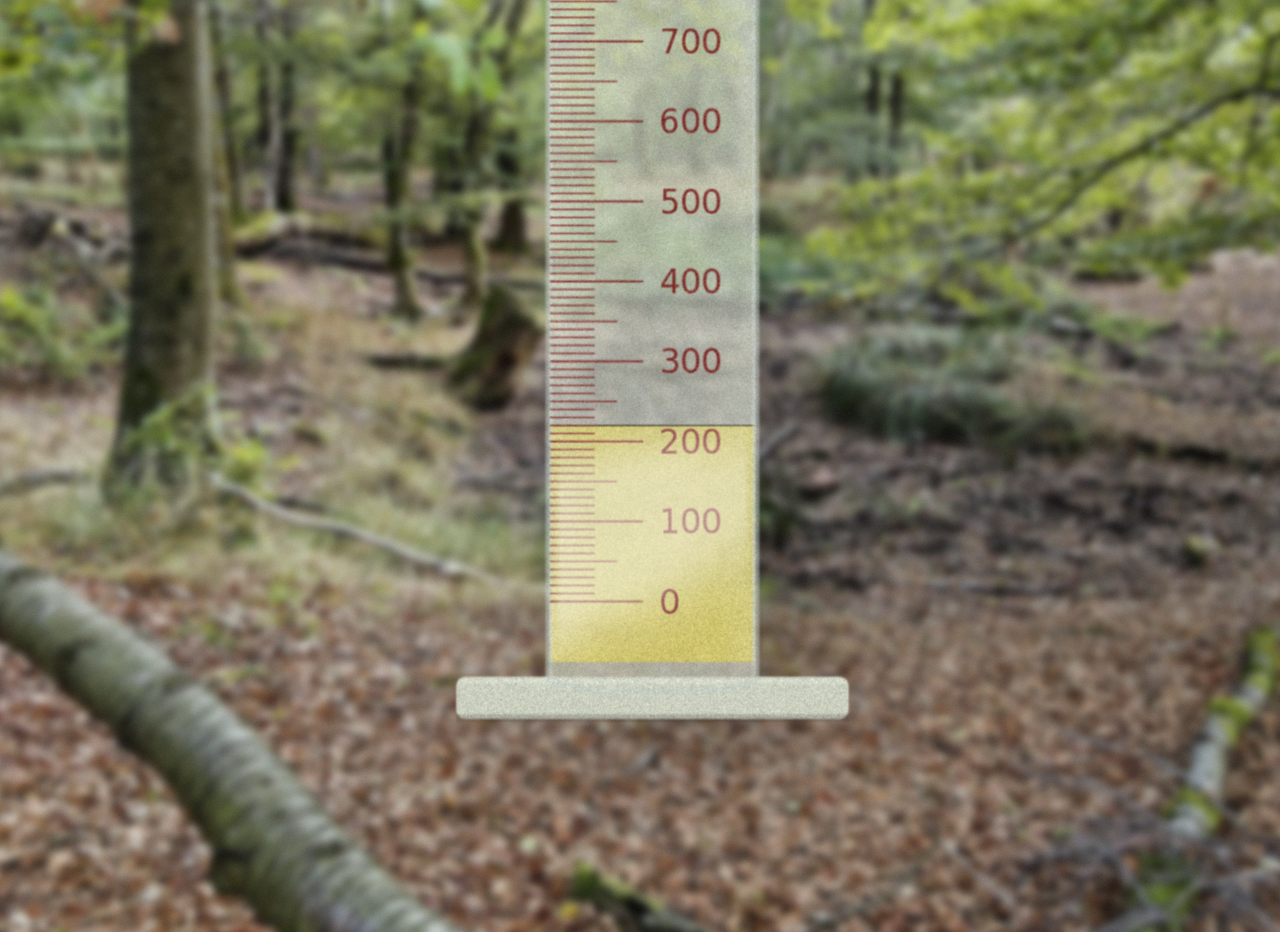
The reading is 220 mL
